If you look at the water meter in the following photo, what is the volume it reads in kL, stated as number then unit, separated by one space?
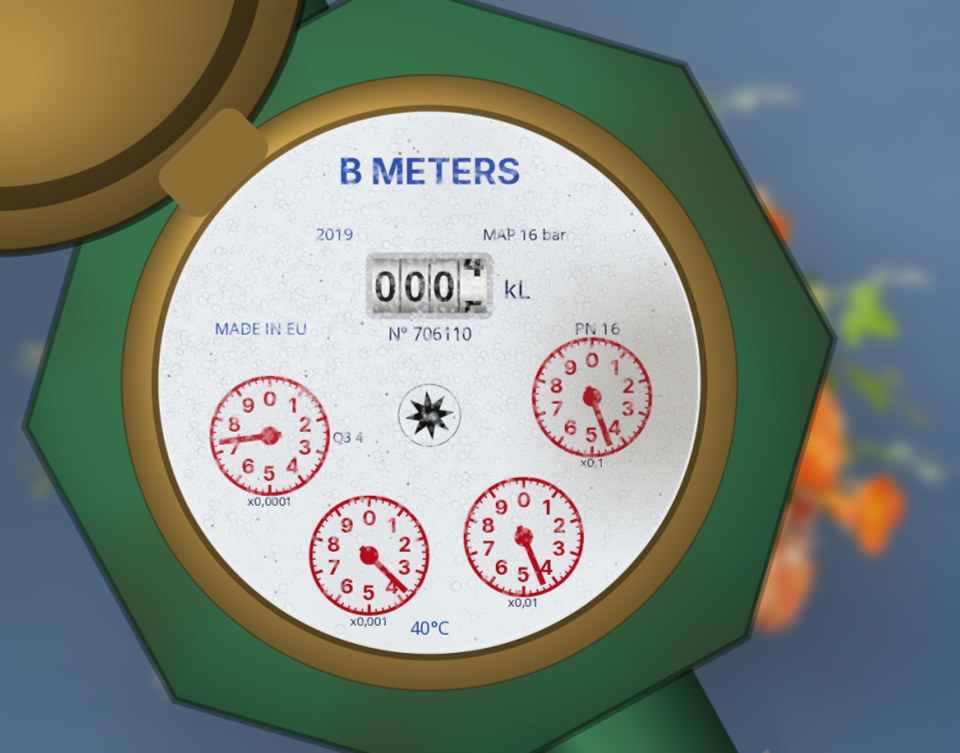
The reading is 4.4437 kL
